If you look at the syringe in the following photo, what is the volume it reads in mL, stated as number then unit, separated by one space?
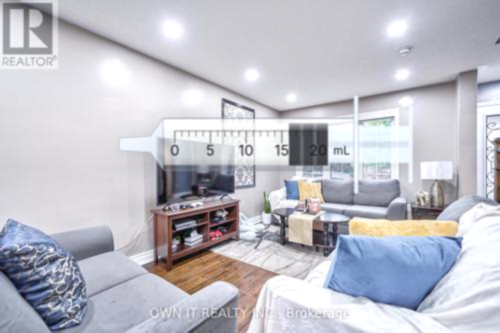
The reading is 16 mL
